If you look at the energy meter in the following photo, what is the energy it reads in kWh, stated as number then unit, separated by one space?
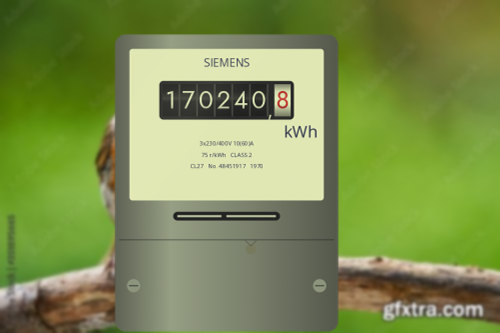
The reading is 170240.8 kWh
